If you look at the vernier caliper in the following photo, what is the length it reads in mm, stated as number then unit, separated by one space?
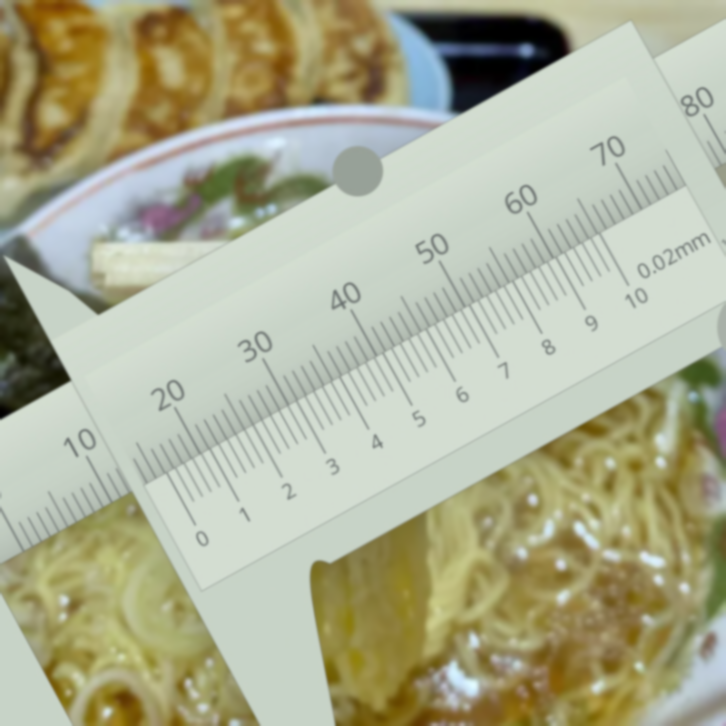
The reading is 16.2 mm
